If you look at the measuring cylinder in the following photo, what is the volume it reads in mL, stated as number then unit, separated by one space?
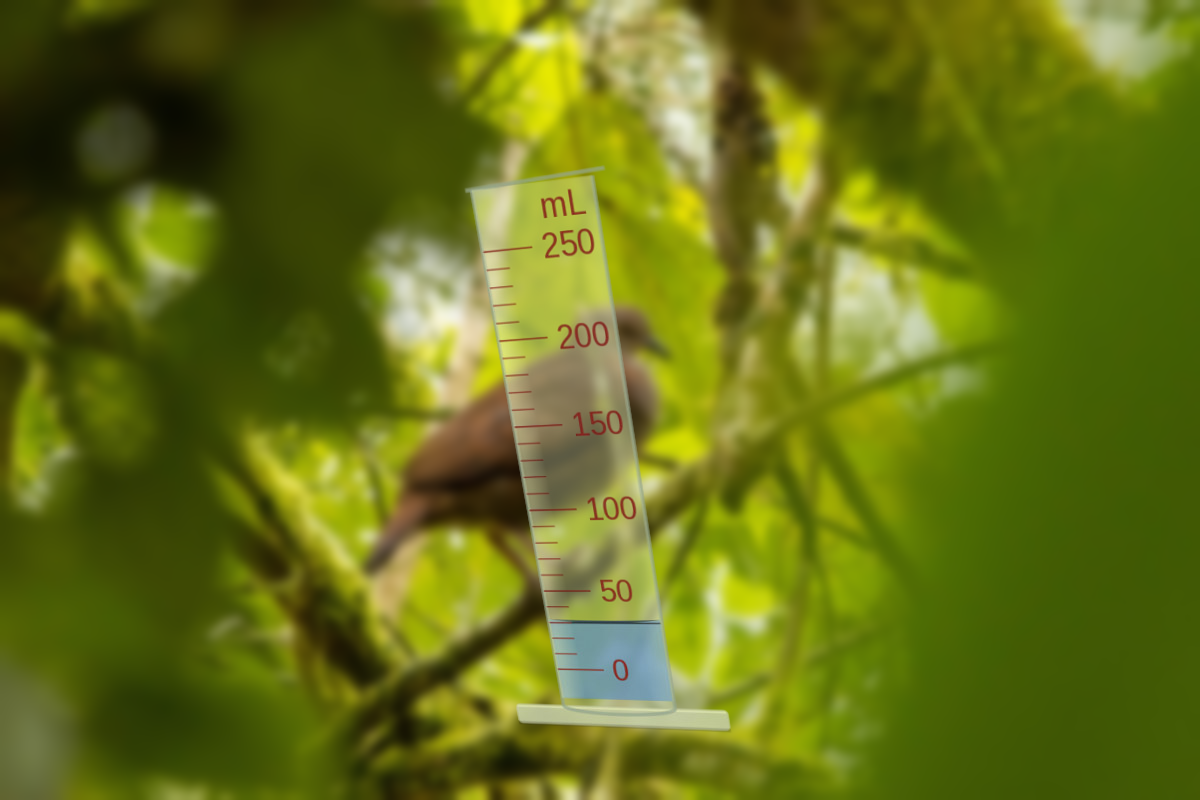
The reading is 30 mL
